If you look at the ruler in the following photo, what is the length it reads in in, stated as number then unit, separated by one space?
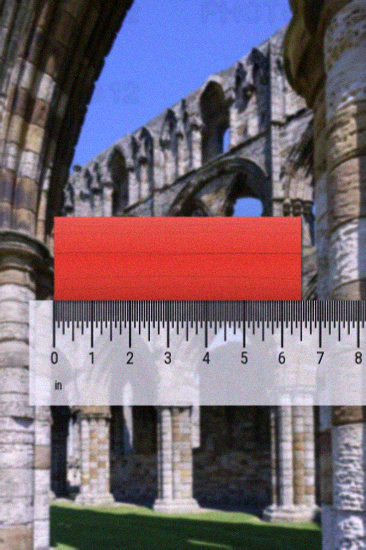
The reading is 6.5 in
